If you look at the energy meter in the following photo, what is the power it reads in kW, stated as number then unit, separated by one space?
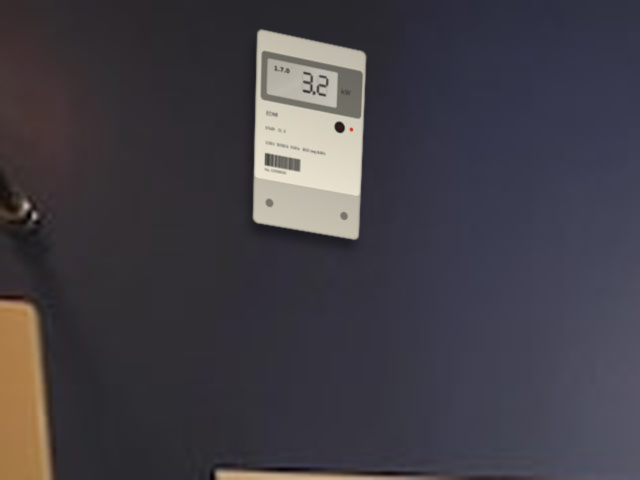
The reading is 3.2 kW
